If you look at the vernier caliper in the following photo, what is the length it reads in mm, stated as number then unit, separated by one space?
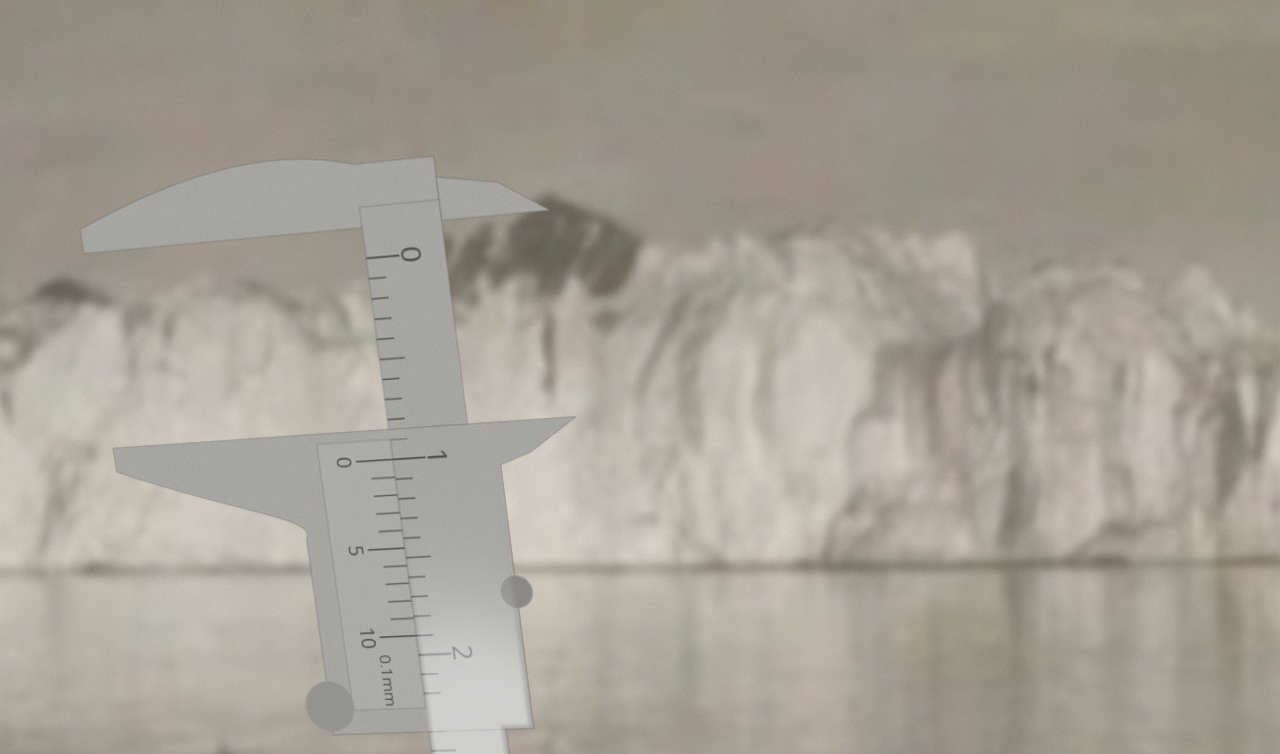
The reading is 10.0 mm
